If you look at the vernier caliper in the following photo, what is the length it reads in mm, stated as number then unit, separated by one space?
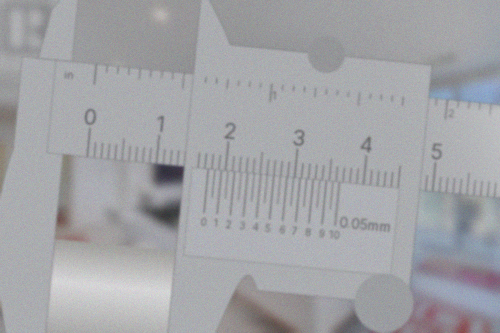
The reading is 17.5 mm
